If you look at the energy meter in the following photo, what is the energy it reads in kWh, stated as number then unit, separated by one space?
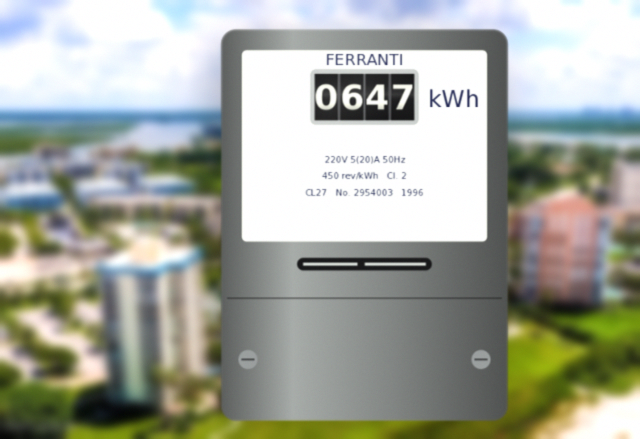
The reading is 647 kWh
